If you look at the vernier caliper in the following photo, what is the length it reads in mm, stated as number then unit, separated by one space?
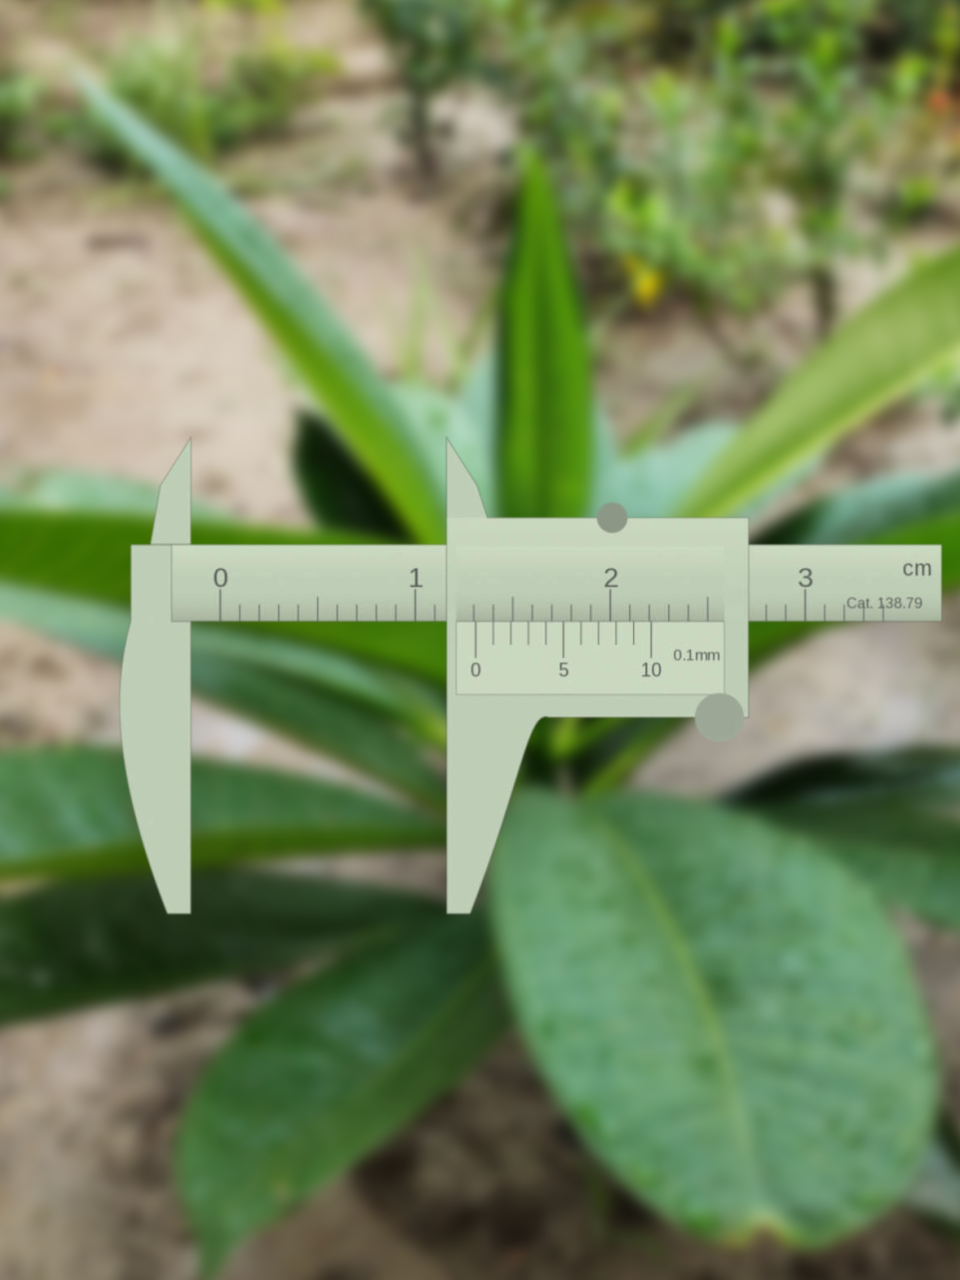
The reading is 13.1 mm
